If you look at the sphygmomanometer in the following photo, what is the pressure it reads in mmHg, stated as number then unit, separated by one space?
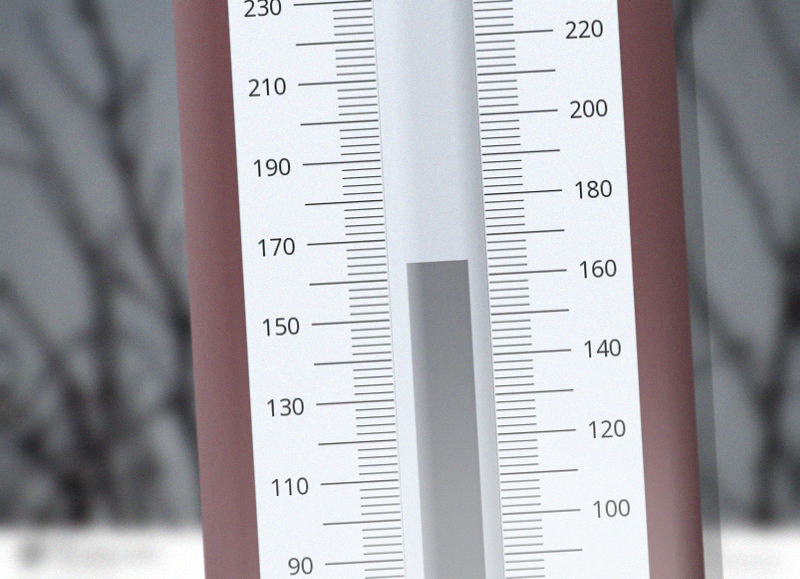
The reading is 164 mmHg
